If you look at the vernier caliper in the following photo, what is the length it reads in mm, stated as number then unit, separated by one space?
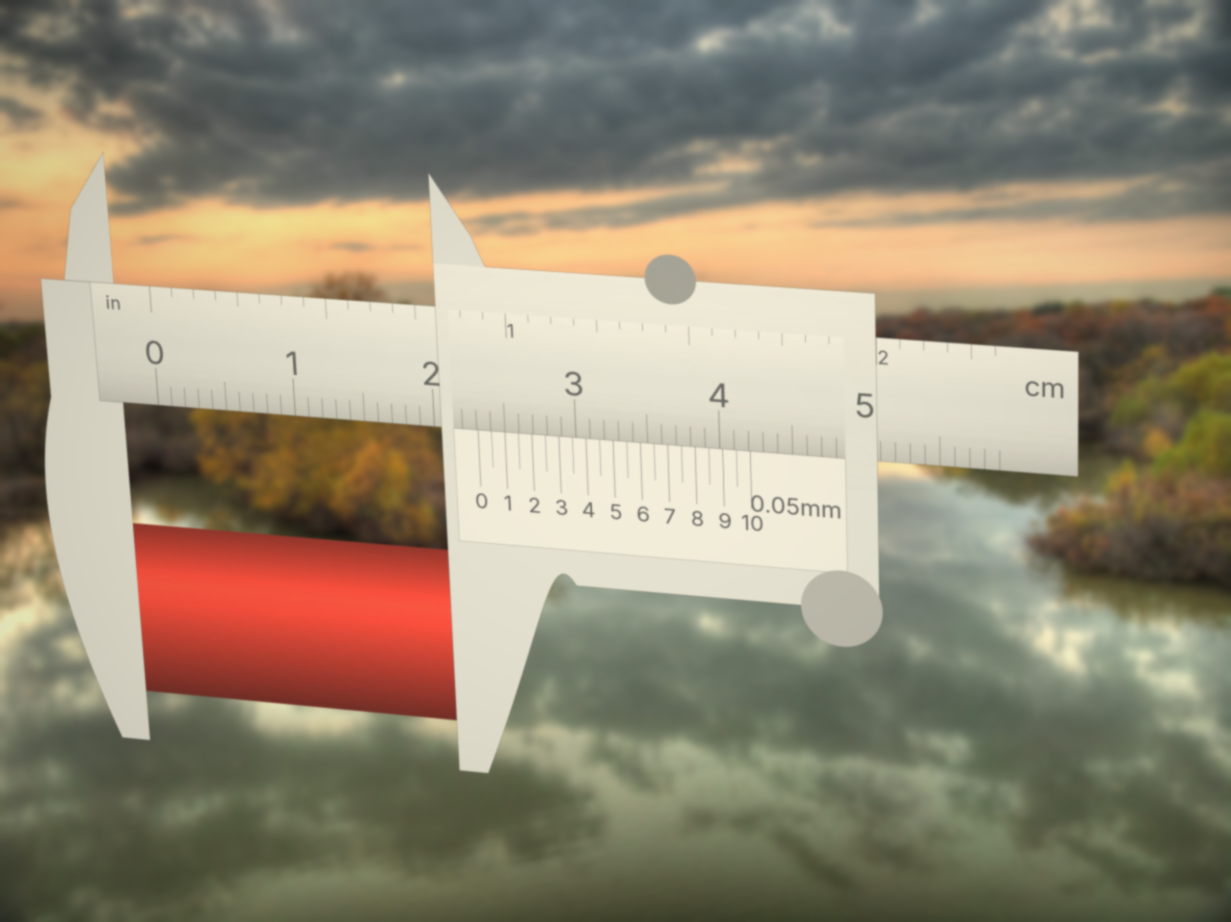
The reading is 23.1 mm
